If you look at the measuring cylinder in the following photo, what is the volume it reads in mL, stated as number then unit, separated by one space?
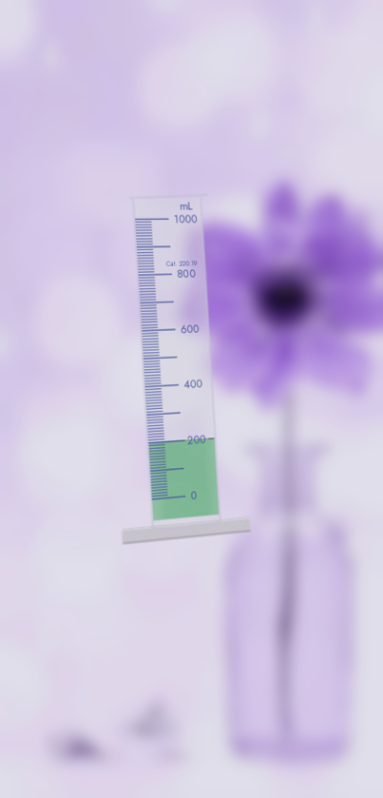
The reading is 200 mL
